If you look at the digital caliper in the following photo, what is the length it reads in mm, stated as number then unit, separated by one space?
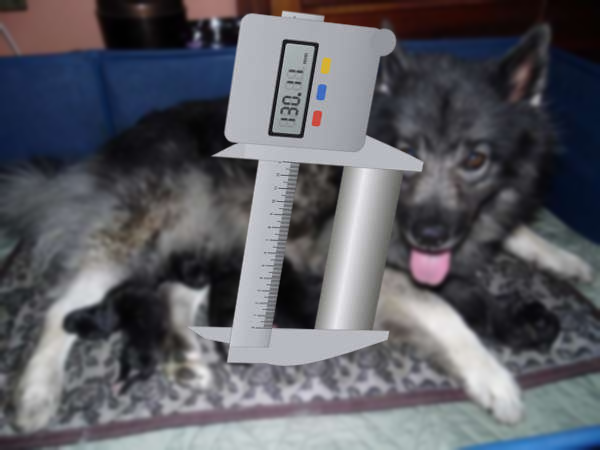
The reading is 130.11 mm
